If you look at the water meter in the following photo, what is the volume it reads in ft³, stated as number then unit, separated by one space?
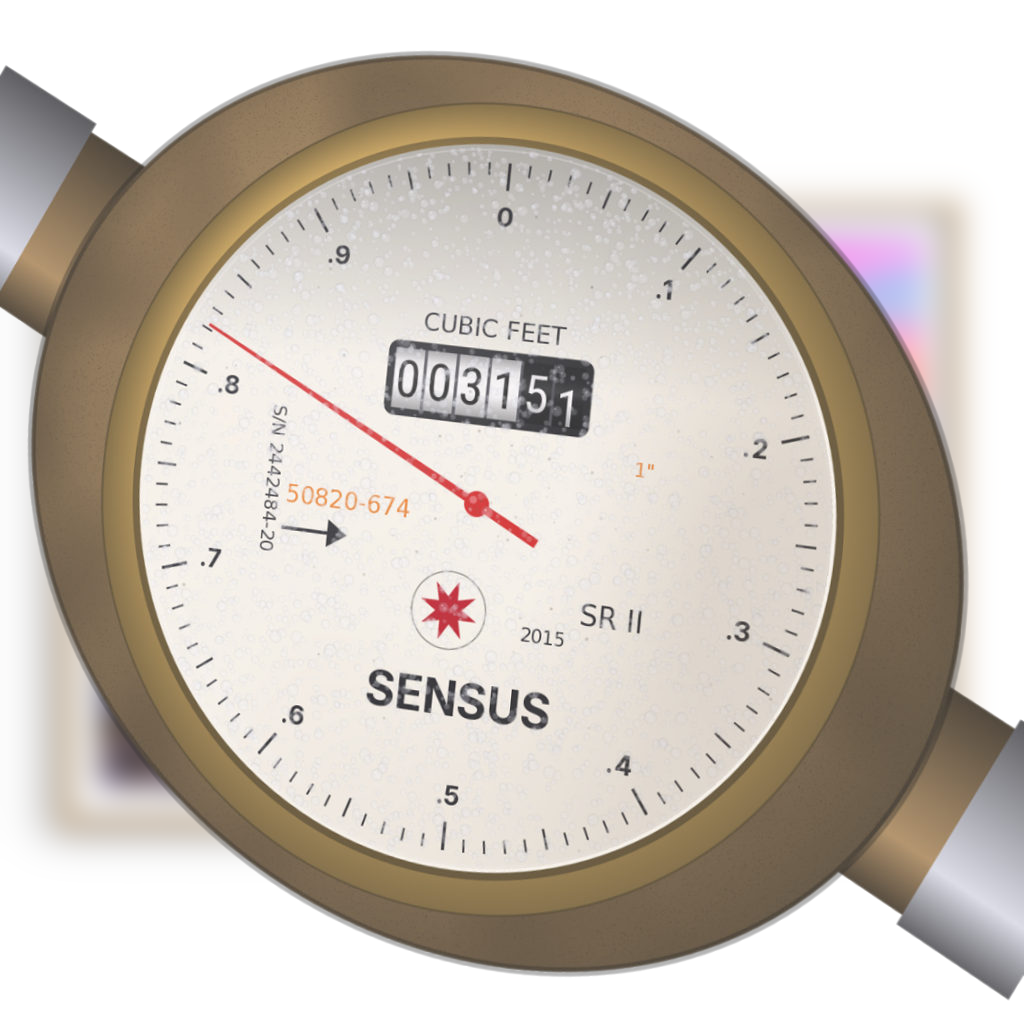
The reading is 3150.82 ft³
